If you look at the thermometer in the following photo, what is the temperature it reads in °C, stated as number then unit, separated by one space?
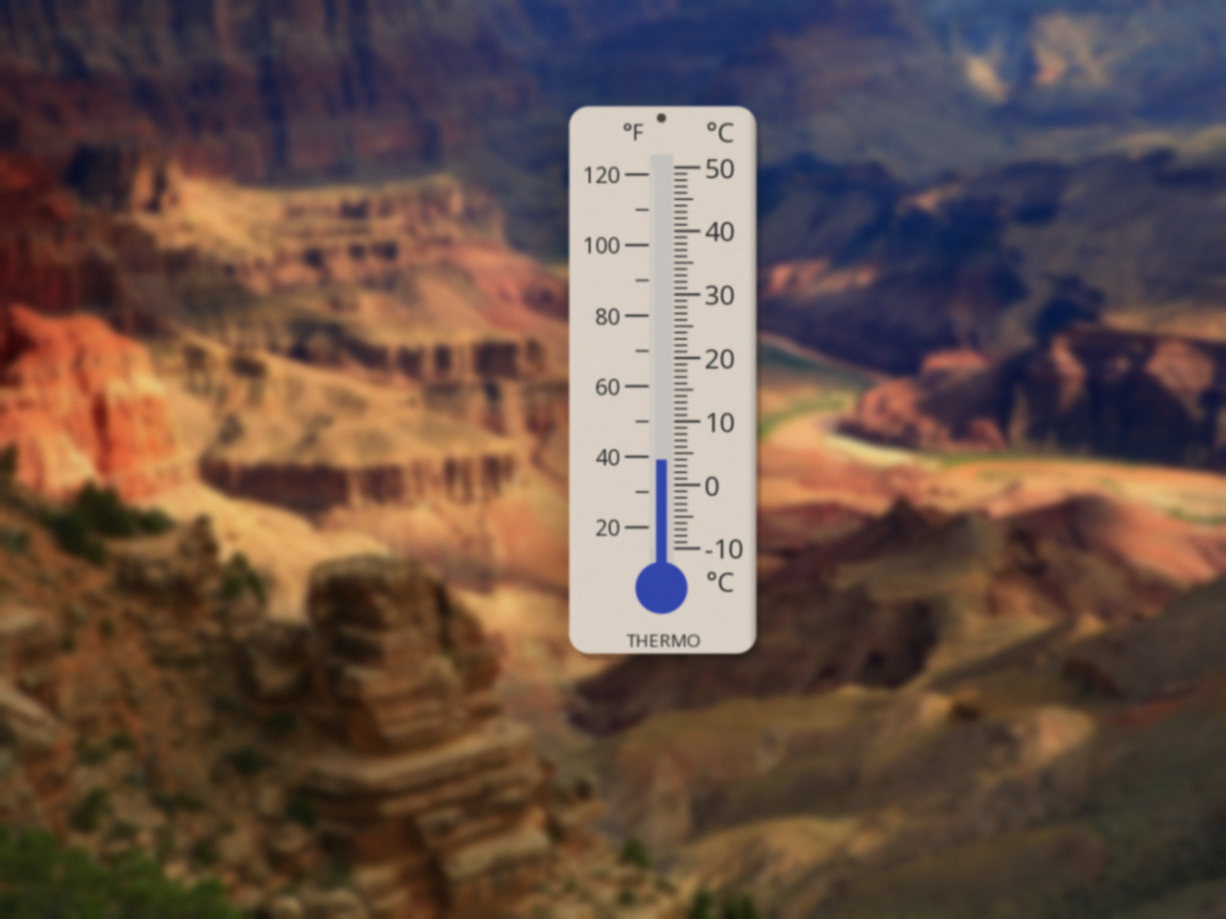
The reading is 4 °C
